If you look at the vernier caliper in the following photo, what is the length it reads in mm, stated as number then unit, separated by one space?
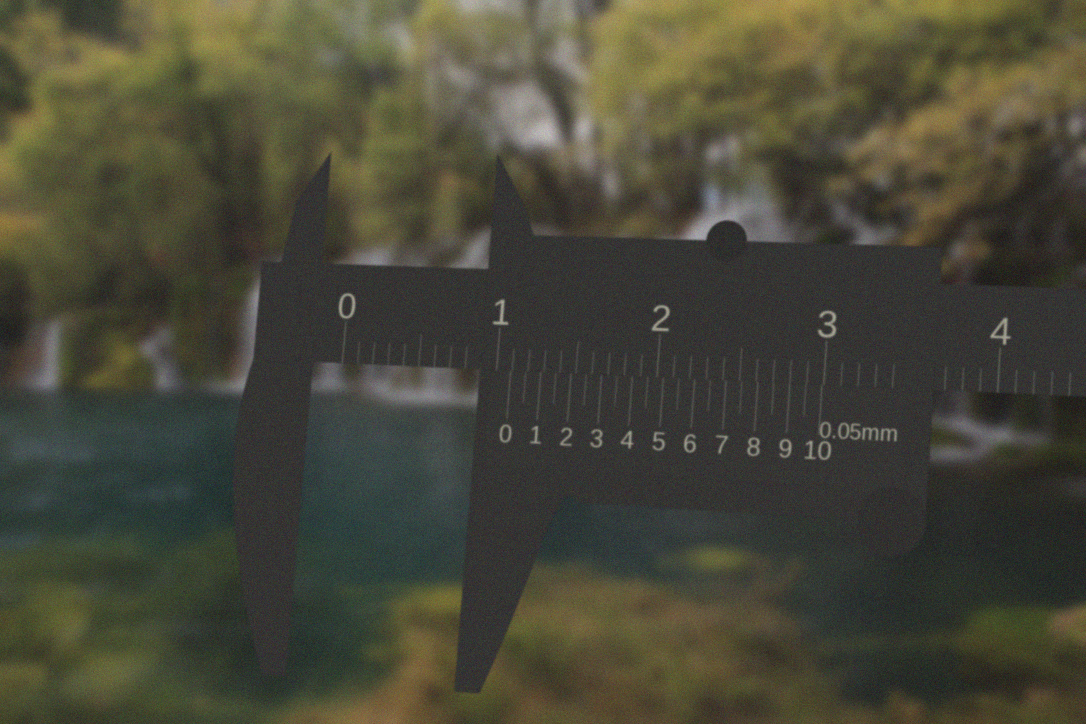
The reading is 10.9 mm
